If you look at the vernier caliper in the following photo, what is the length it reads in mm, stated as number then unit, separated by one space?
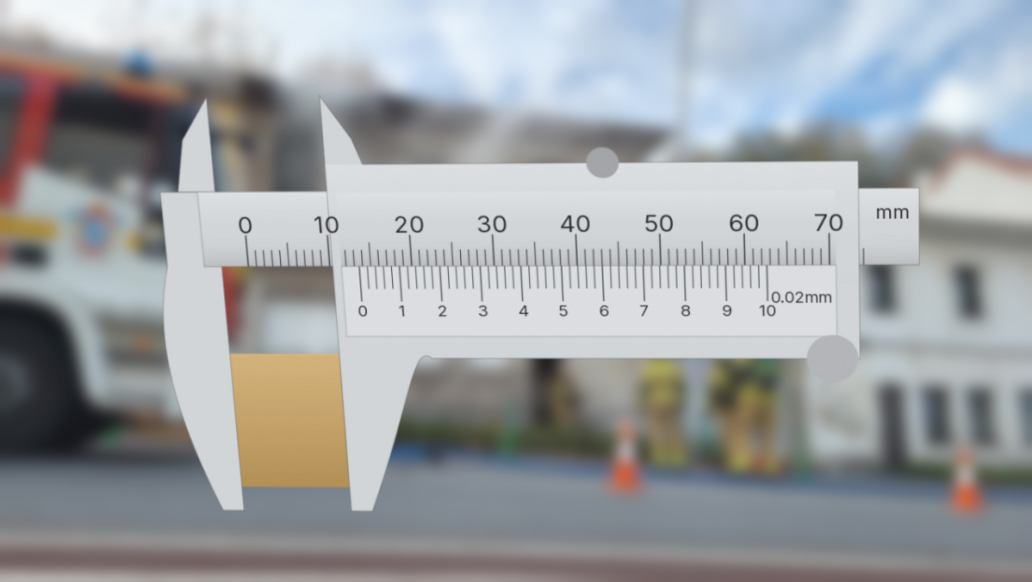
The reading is 13.6 mm
